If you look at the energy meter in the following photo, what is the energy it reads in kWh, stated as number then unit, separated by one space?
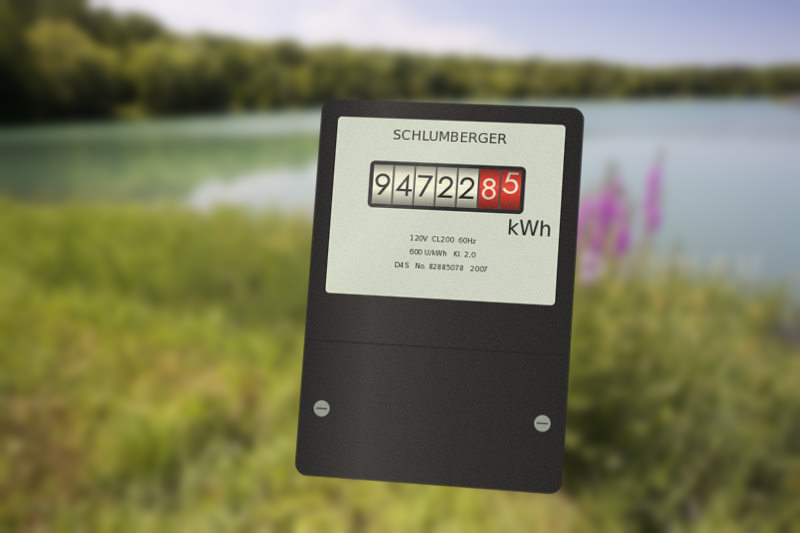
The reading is 94722.85 kWh
